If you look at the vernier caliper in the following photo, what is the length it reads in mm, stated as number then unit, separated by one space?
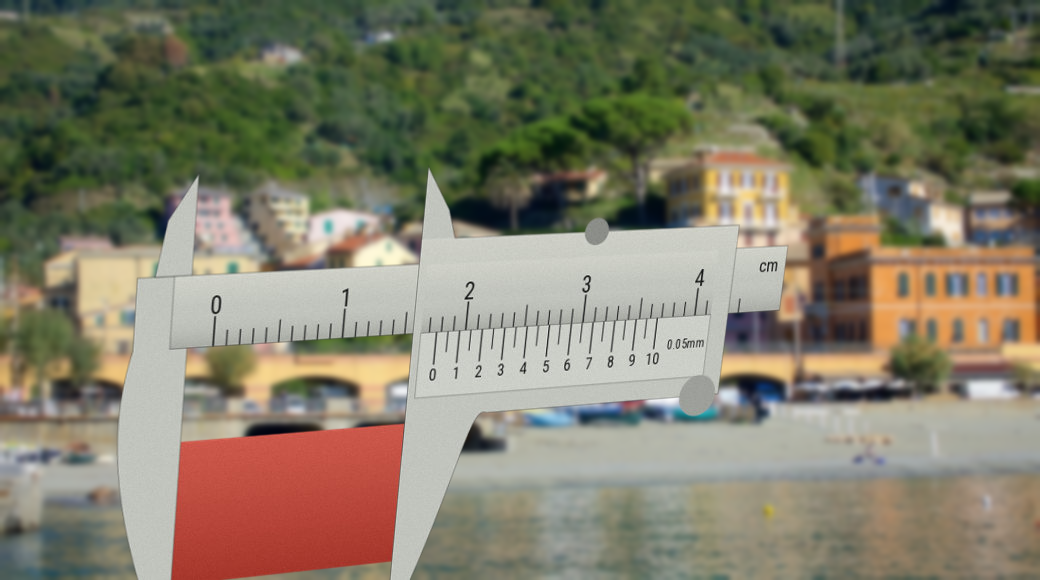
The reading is 17.6 mm
